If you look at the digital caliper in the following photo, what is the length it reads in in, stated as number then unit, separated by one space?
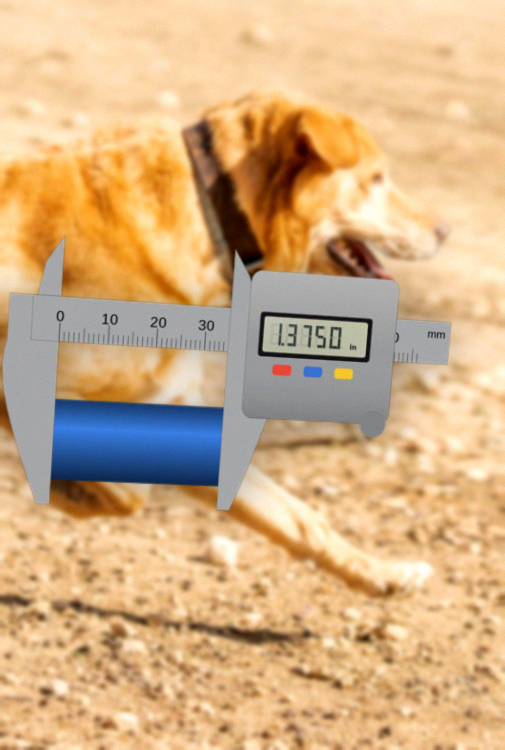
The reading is 1.3750 in
